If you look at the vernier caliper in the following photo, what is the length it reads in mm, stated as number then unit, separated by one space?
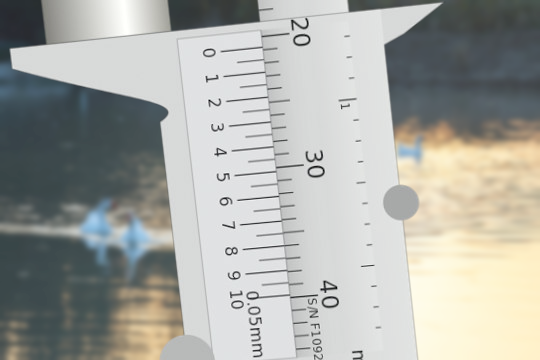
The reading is 20.8 mm
